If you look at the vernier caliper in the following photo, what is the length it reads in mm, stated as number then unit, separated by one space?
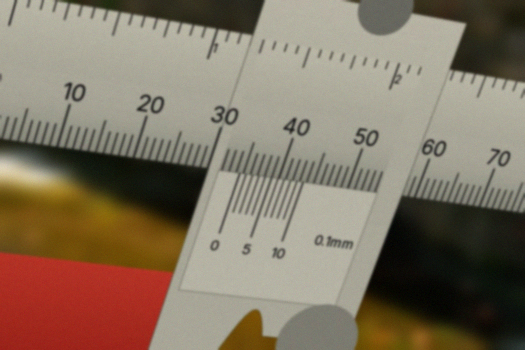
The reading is 34.5 mm
